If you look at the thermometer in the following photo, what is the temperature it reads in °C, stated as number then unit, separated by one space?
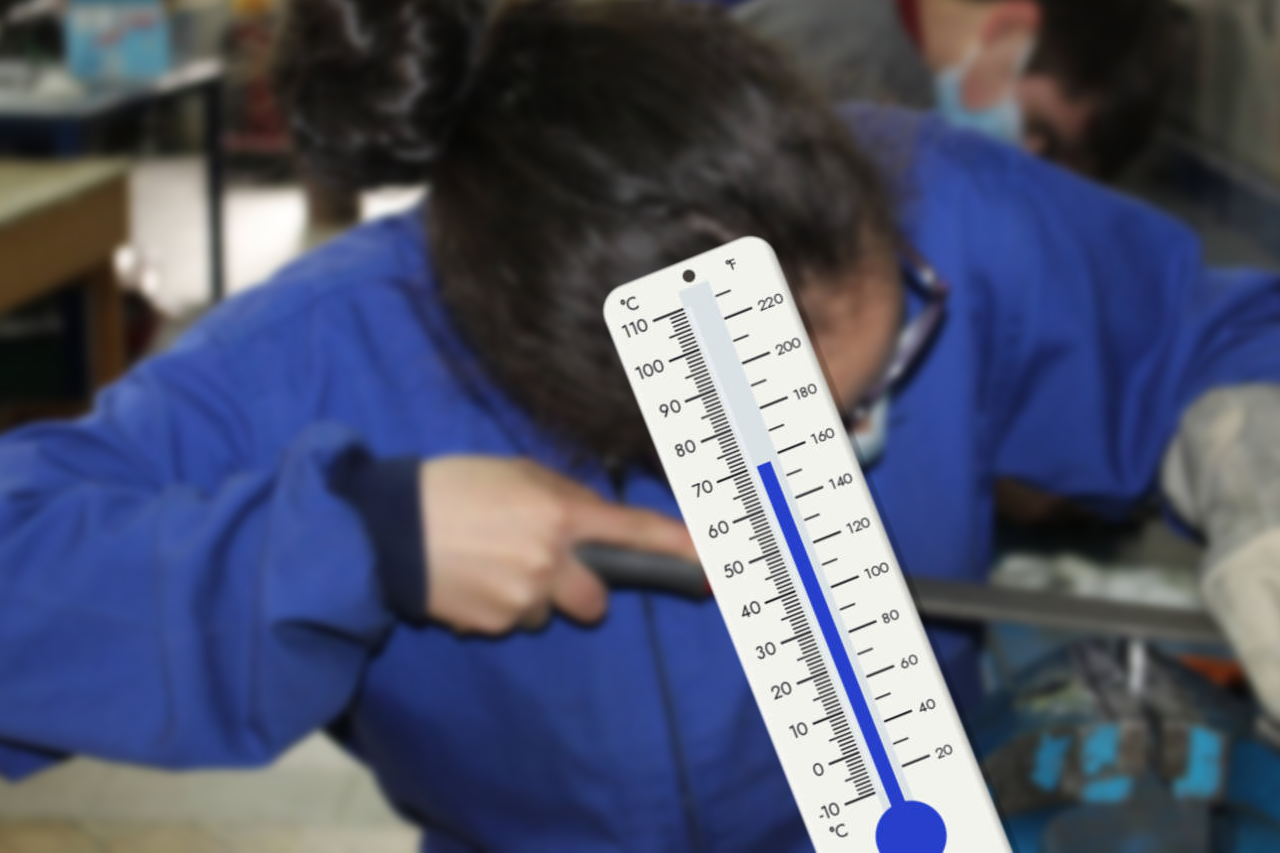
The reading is 70 °C
